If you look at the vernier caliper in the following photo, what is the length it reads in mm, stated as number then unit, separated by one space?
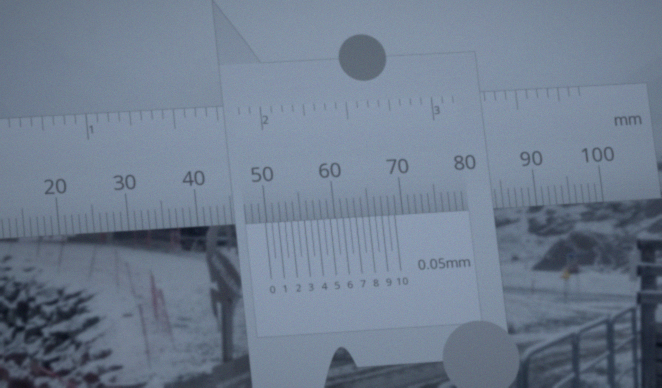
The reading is 49.8 mm
